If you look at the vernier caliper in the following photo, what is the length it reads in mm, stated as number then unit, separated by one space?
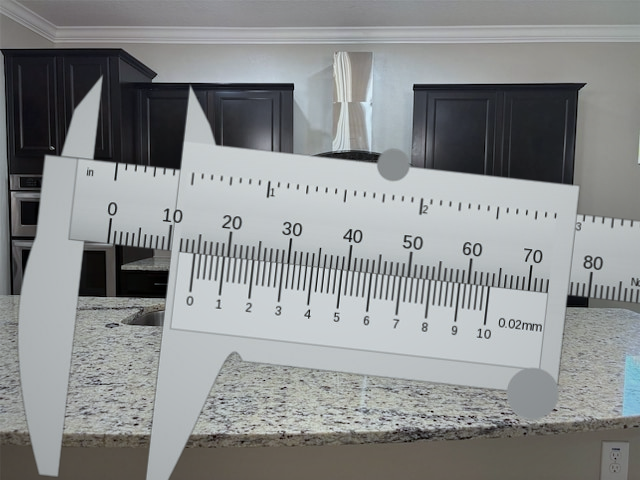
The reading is 14.4 mm
